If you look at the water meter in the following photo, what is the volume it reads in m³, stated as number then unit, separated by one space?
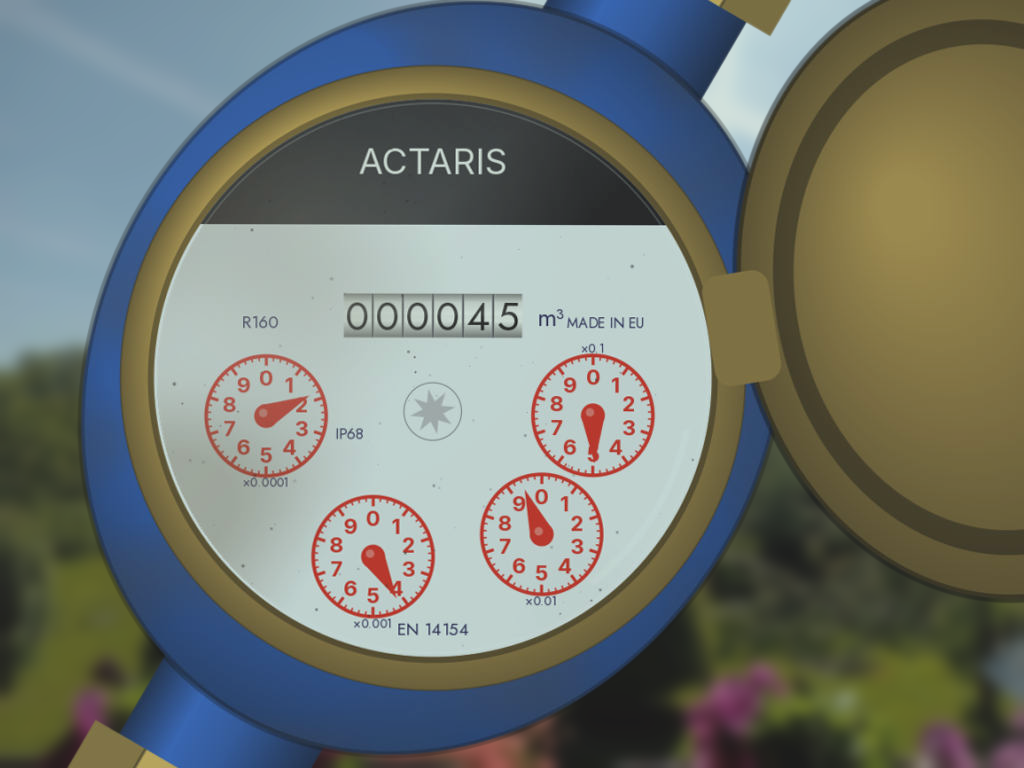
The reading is 45.4941 m³
